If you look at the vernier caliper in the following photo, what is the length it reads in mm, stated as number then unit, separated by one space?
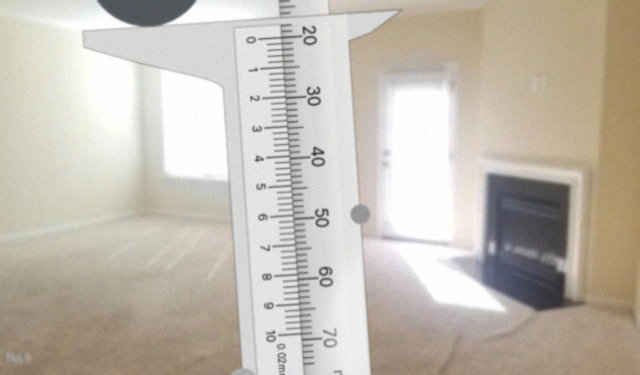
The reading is 20.0 mm
